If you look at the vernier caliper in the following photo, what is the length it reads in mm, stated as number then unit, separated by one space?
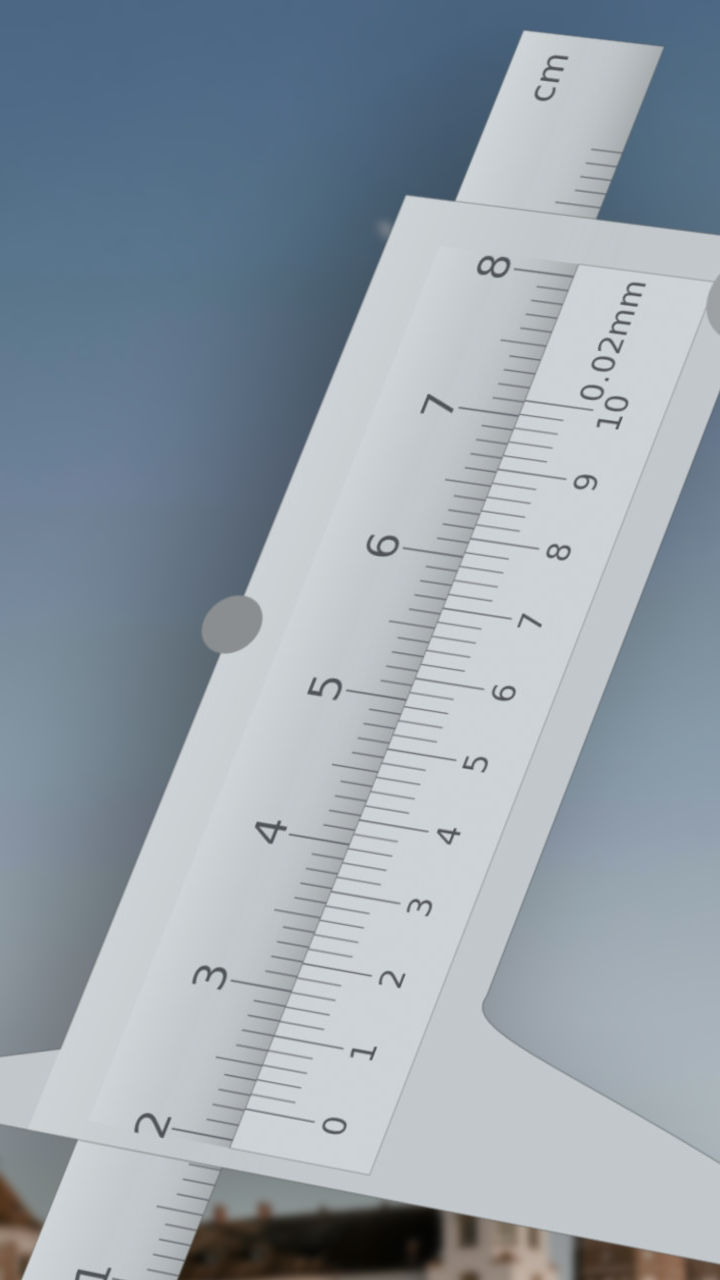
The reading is 22.1 mm
